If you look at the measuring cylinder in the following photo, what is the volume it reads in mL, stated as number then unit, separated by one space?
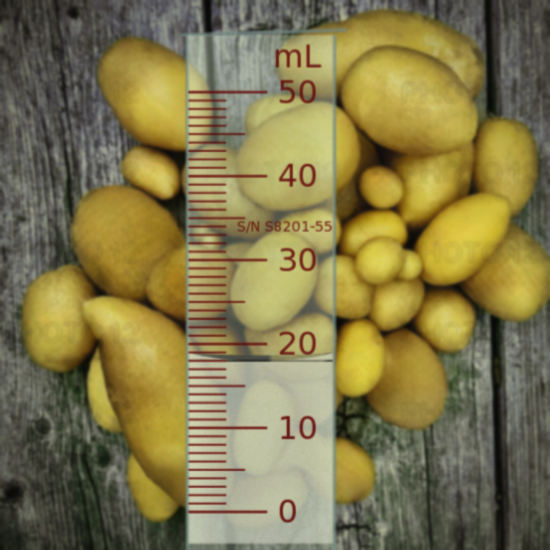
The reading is 18 mL
